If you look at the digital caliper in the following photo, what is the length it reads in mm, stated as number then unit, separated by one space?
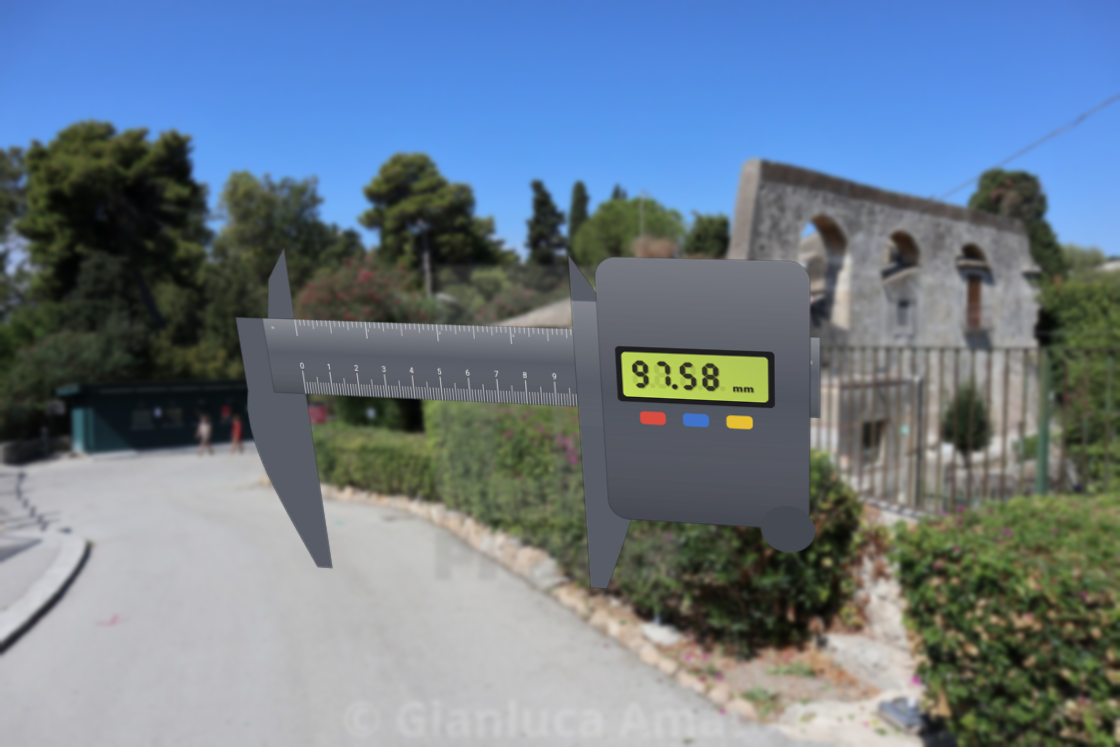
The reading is 97.58 mm
